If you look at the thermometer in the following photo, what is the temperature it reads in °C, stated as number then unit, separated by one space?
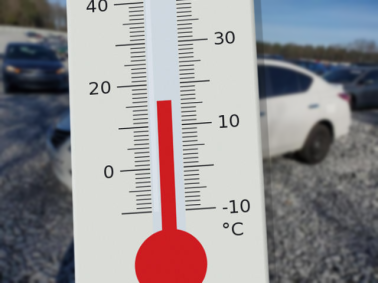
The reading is 16 °C
